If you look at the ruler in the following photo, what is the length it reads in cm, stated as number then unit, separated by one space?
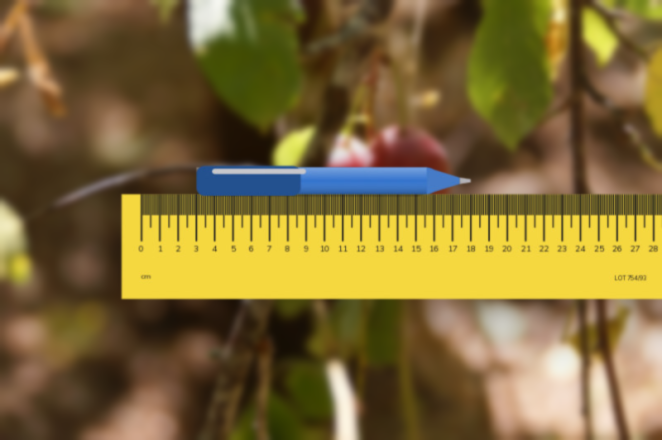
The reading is 15 cm
